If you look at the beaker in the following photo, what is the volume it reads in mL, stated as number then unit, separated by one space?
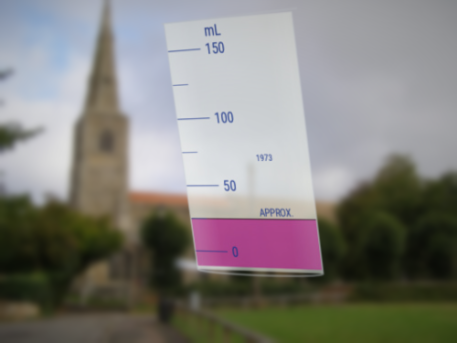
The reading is 25 mL
